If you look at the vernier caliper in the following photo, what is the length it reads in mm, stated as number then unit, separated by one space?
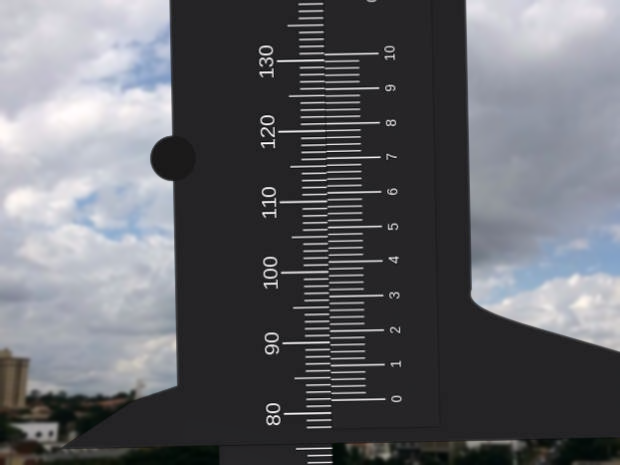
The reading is 81.8 mm
